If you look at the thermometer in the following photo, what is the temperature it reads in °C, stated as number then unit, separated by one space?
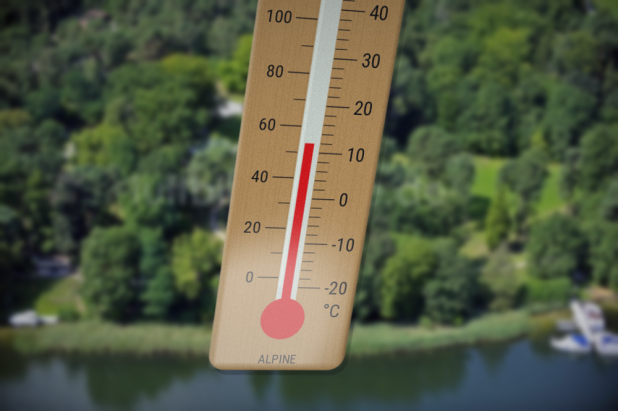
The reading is 12 °C
